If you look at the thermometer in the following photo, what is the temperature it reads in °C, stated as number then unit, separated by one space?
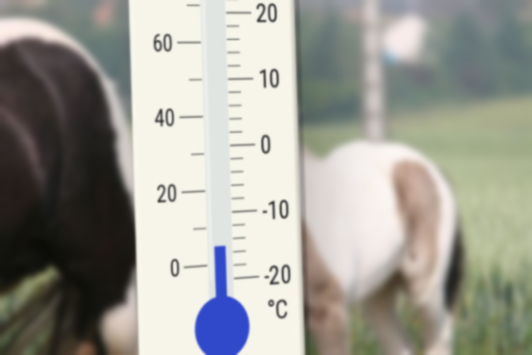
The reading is -15 °C
